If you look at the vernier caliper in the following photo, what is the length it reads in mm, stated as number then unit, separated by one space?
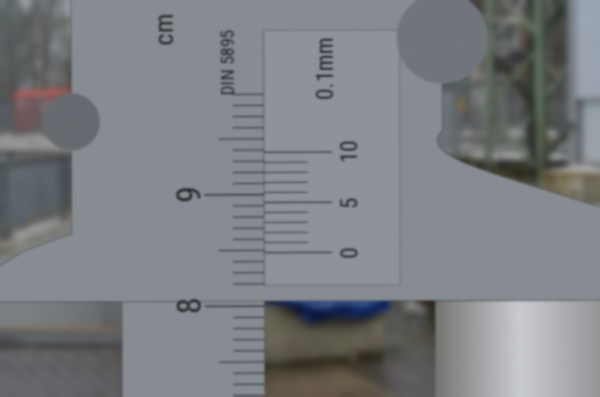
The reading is 84.8 mm
